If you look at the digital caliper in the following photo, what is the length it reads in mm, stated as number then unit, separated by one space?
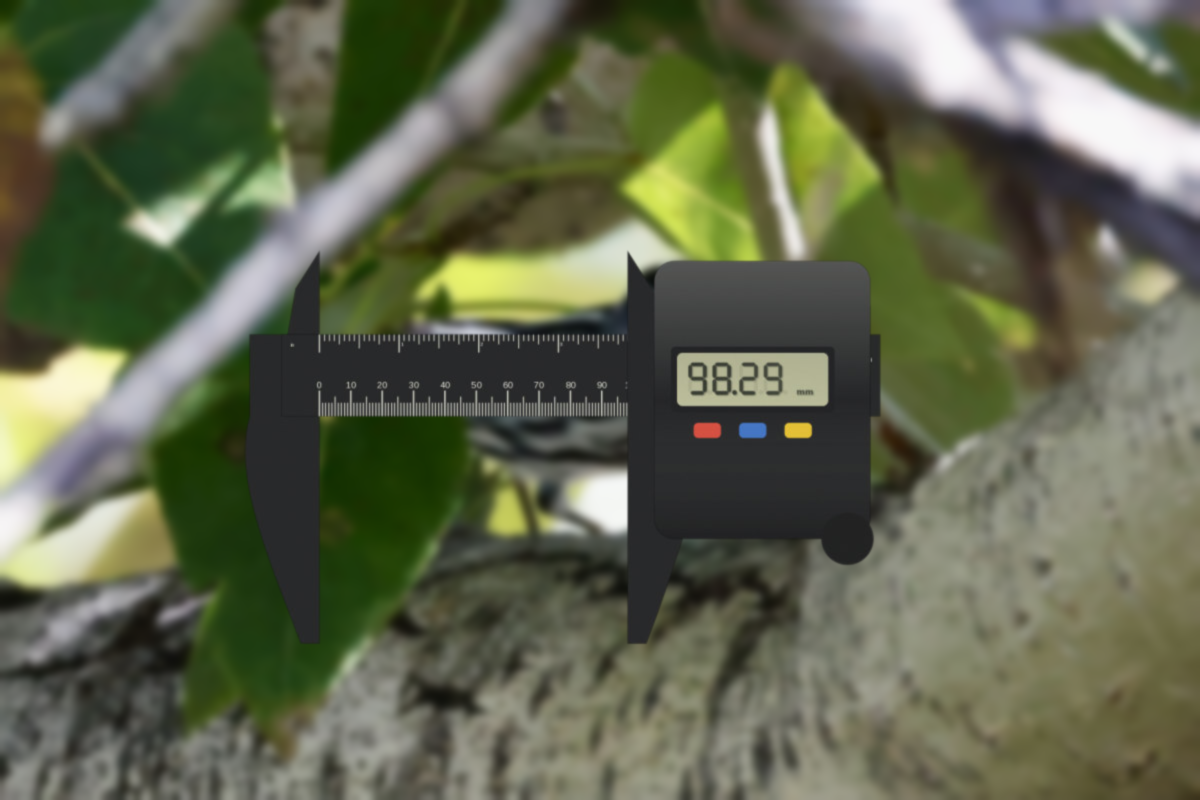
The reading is 98.29 mm
